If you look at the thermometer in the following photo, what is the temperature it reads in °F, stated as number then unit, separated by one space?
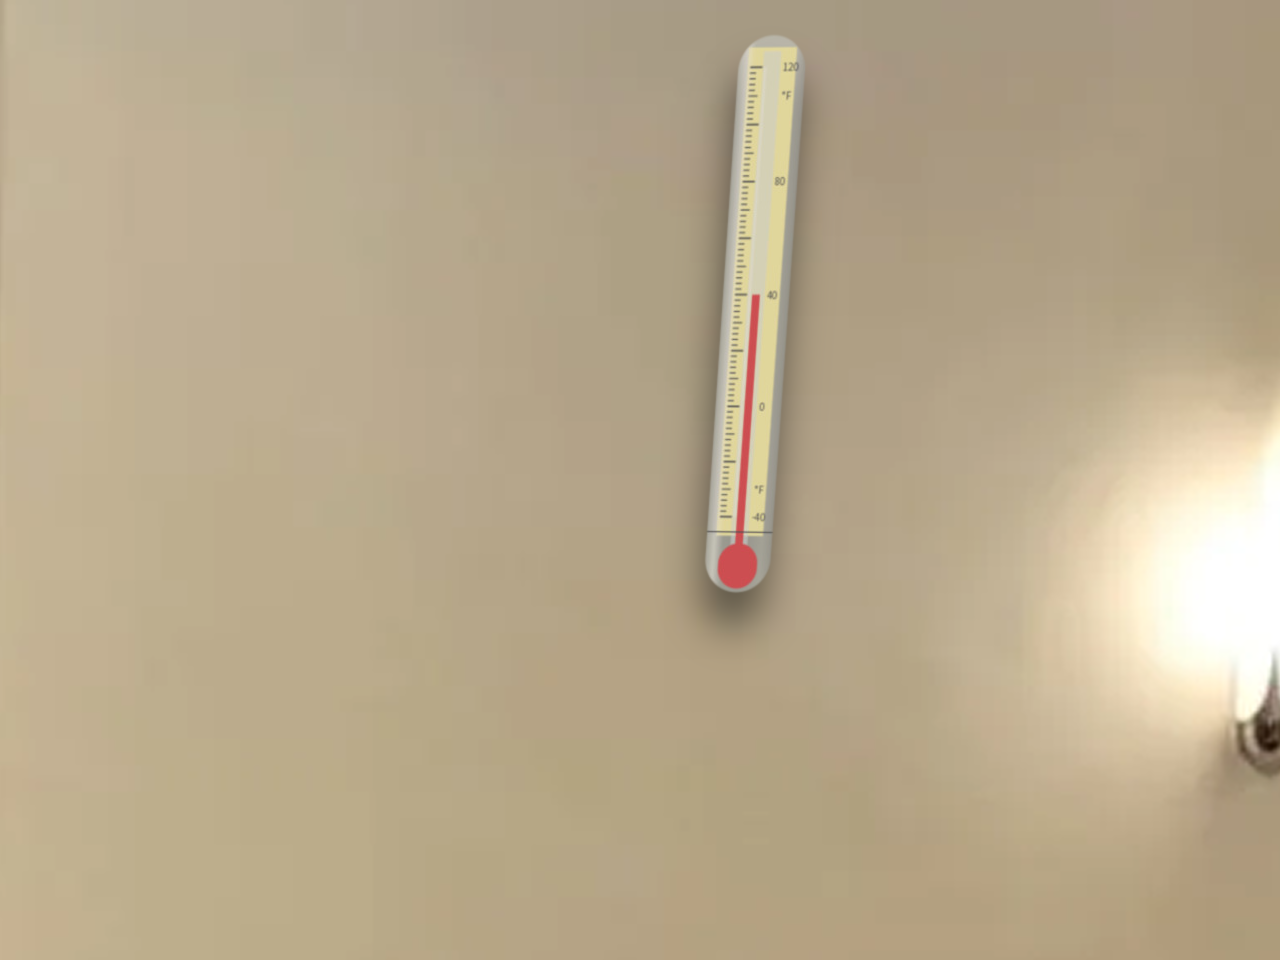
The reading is 40 °F
